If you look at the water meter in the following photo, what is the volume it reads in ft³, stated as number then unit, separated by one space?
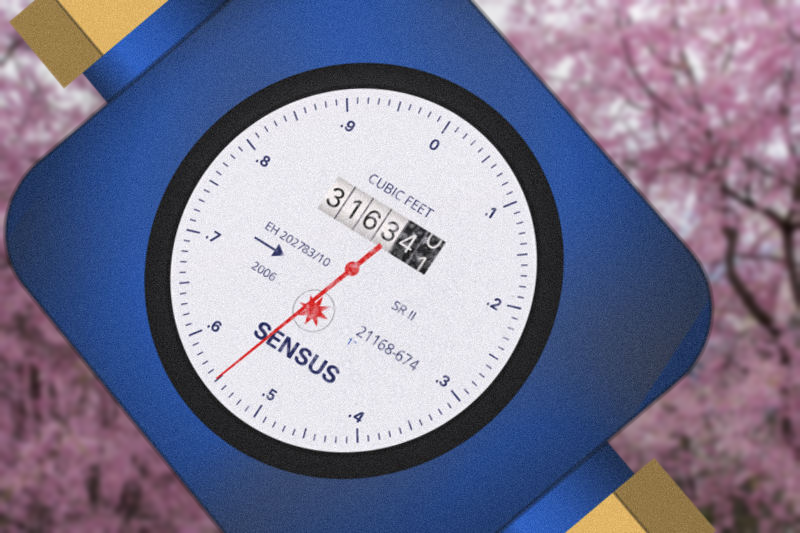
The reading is 316340.55 ft³
